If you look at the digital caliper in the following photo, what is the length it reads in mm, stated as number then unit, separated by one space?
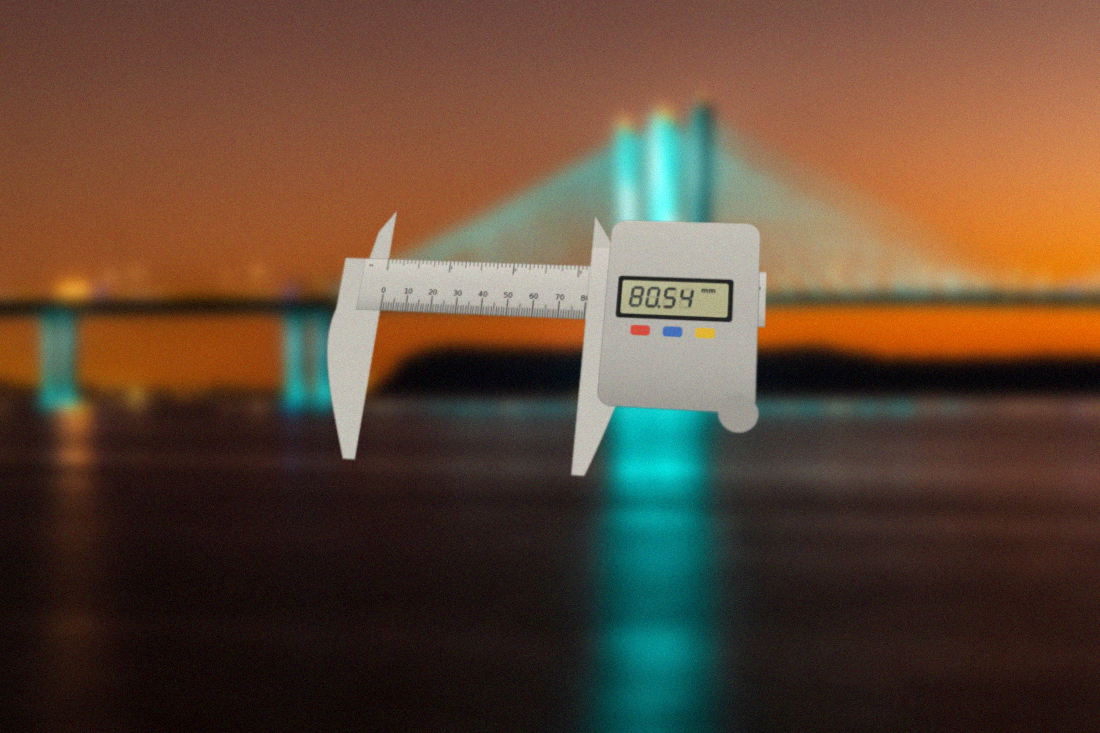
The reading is 80.54 mm
